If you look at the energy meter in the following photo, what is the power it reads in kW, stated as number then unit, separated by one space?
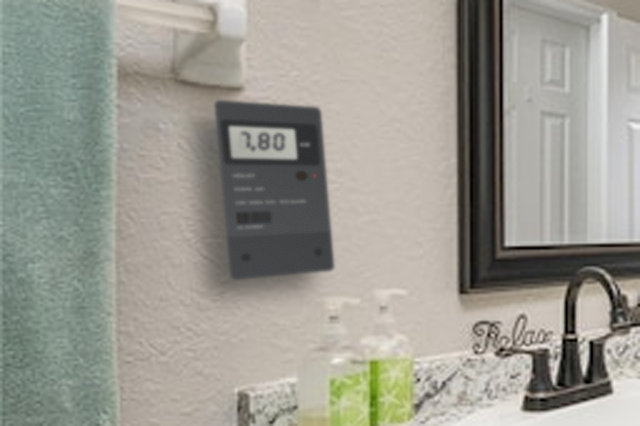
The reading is 7.80 kW
